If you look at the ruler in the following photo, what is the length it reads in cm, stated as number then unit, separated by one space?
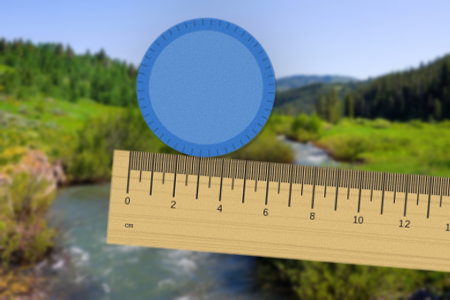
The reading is 6 cm
